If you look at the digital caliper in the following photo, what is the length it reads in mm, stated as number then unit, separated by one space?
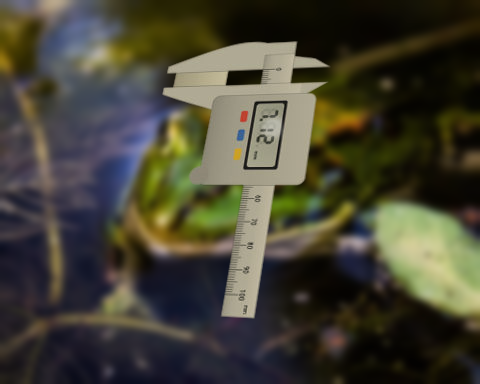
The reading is 7.12 mm
